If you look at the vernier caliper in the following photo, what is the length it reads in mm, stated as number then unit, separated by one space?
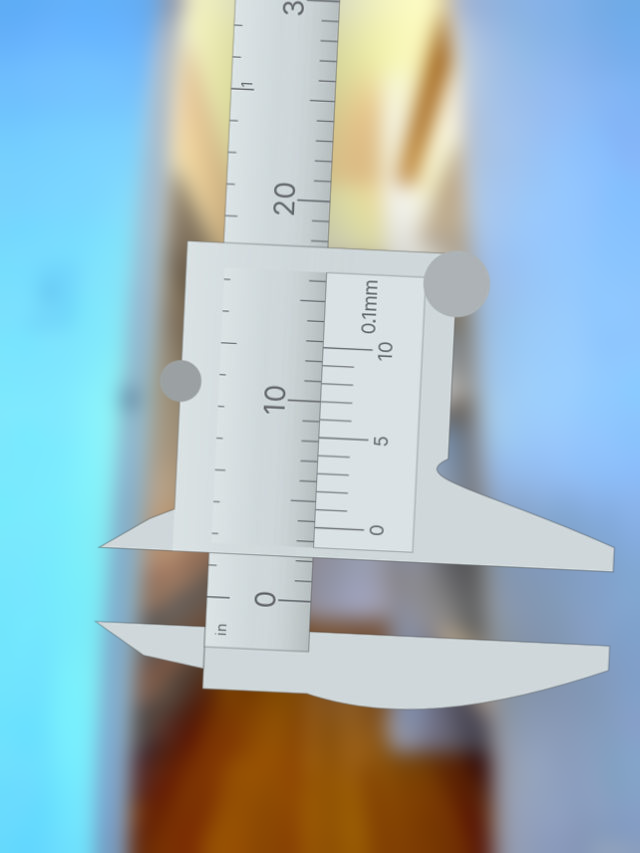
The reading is 3.7 mm
